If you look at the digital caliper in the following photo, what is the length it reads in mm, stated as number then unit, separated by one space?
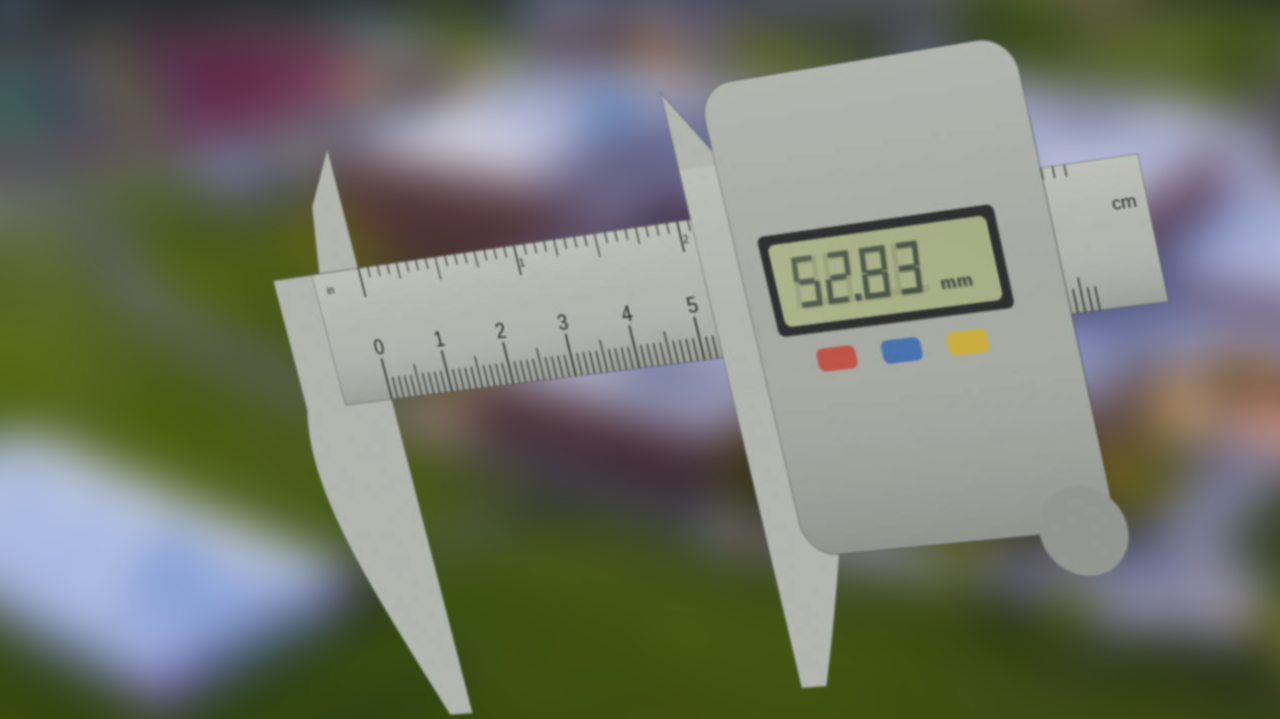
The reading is 52.83 mm
